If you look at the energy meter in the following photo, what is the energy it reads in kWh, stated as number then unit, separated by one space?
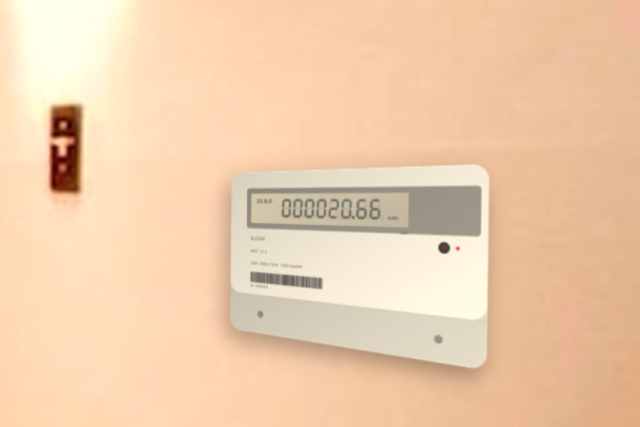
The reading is 20.66 kWh
